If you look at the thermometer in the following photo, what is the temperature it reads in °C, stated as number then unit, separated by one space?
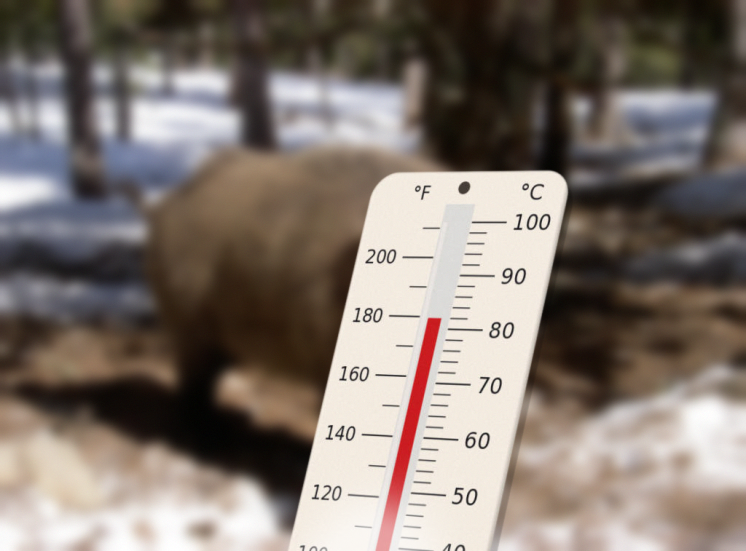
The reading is 82 °C
